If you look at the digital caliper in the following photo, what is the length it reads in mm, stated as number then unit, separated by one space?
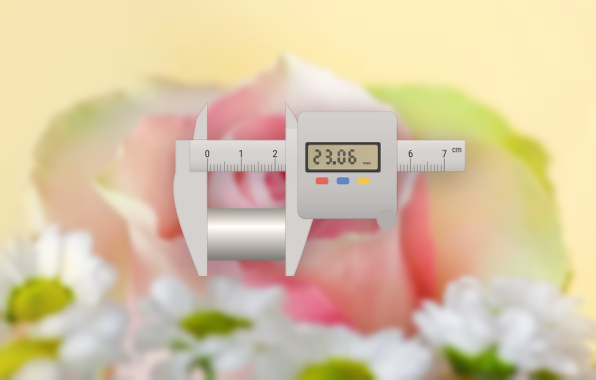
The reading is 23.06 mm
